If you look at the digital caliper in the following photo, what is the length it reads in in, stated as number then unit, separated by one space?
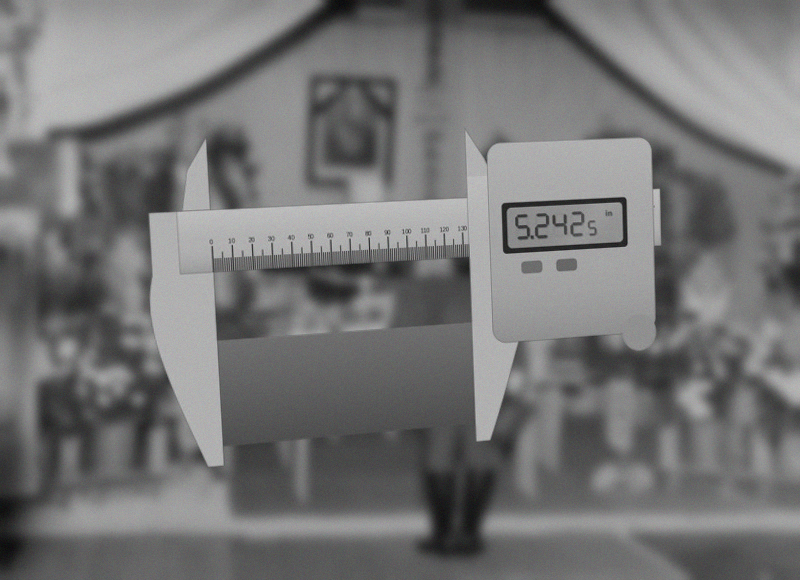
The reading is 5.2425 in
